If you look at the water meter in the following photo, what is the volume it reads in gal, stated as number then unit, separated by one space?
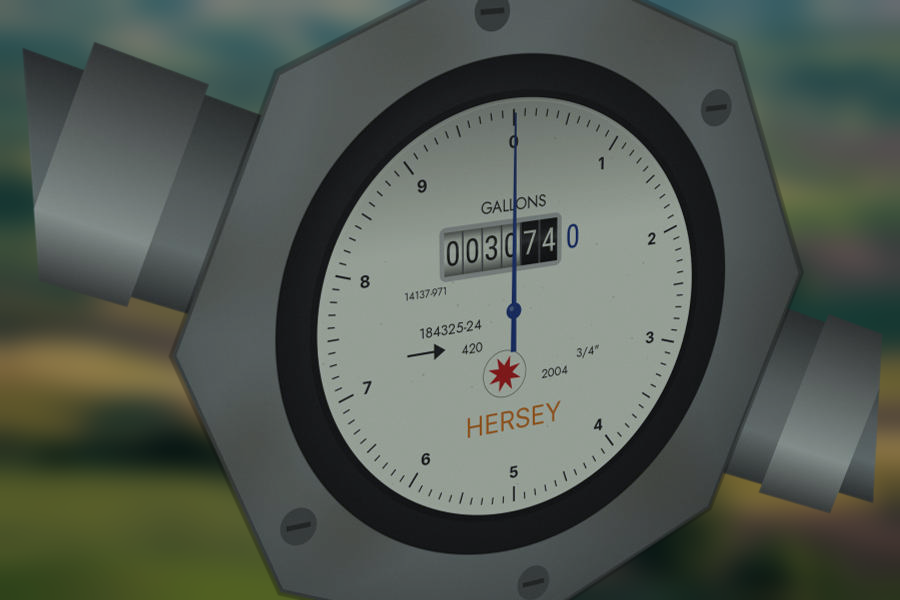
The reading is 30740.0 gal
